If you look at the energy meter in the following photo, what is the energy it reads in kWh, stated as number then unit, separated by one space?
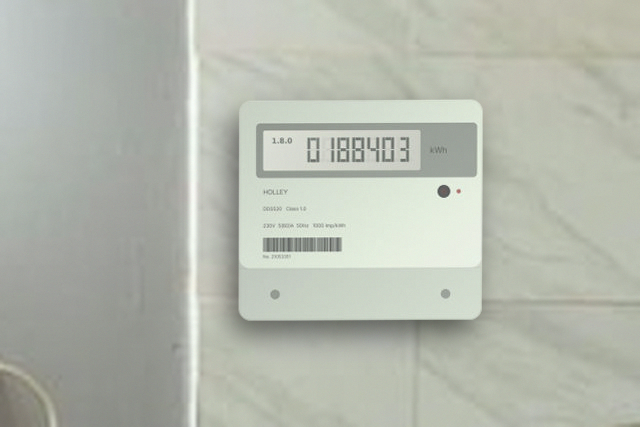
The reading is 188403 kWh
